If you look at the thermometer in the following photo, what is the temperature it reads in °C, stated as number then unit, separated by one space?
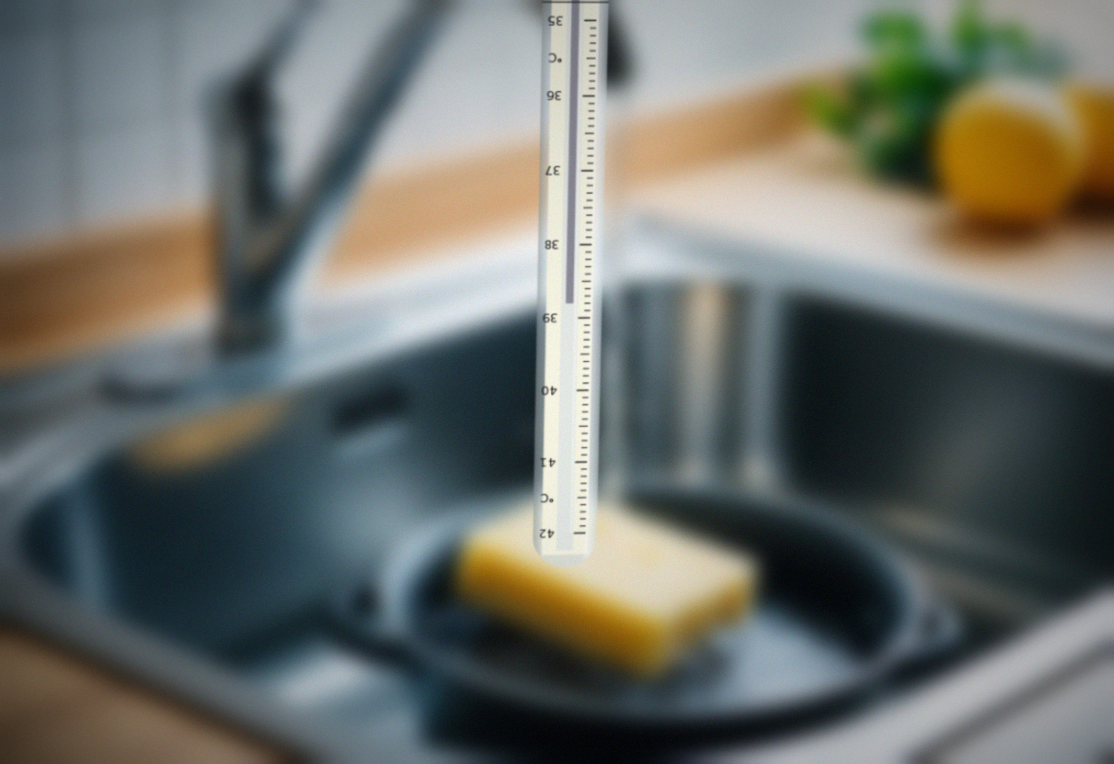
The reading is 38.8 °C
